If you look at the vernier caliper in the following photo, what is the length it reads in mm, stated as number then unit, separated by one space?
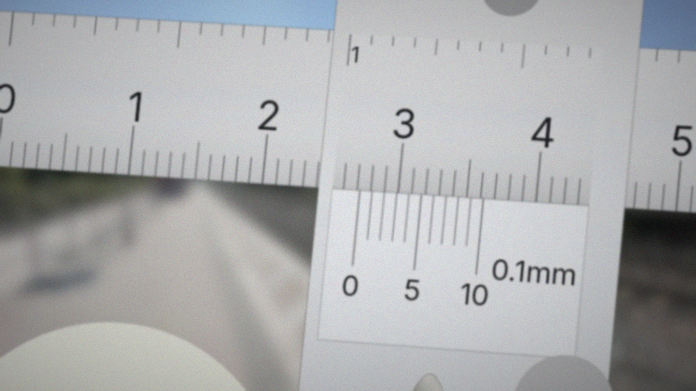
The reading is 27.2 mm
